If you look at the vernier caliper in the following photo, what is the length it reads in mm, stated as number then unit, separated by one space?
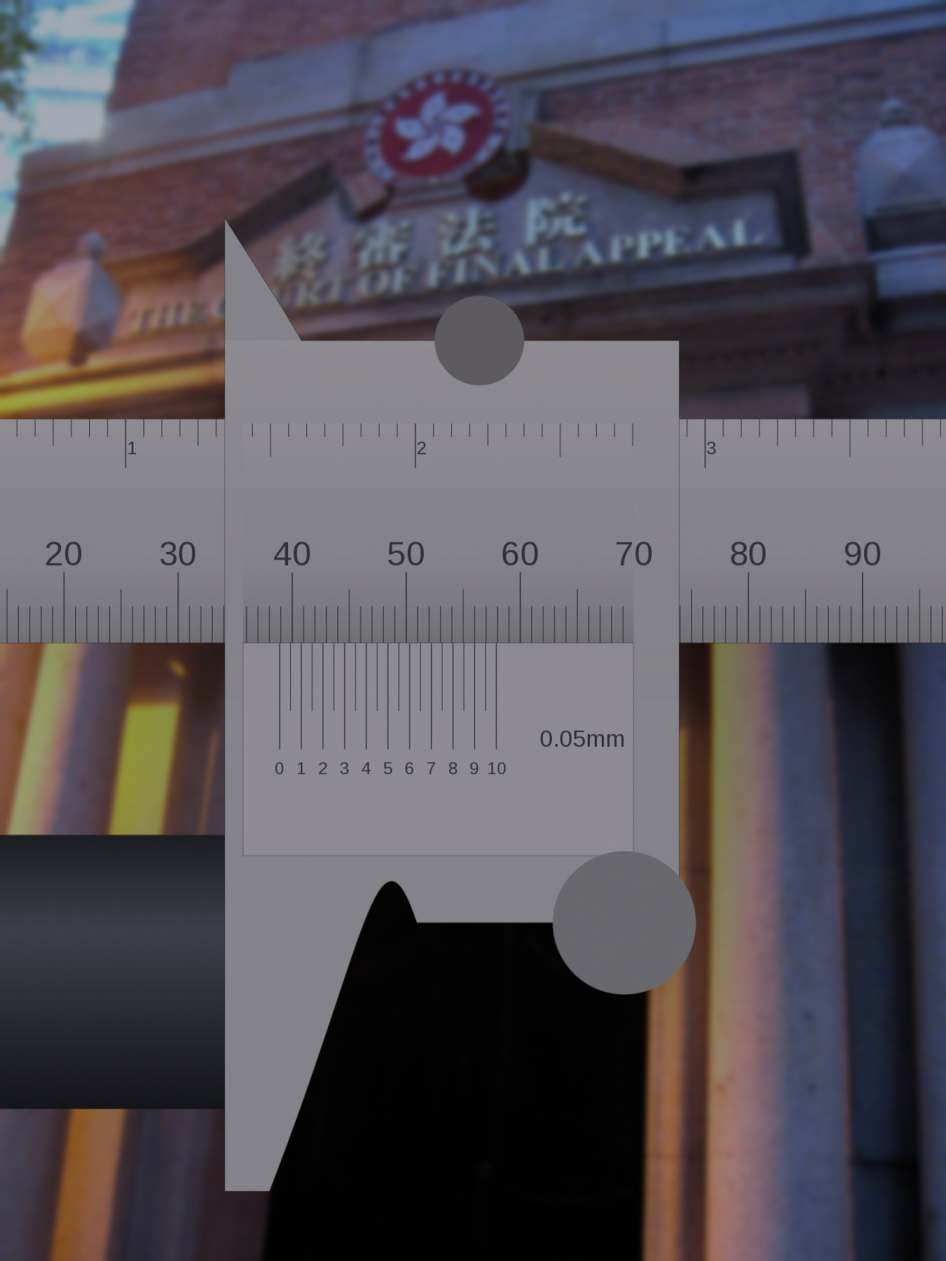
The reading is 38.9 mm
